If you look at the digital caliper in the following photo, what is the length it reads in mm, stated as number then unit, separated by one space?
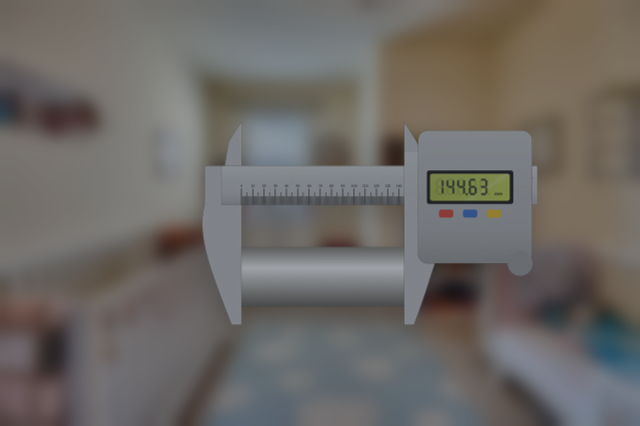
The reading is 144.63 mm
